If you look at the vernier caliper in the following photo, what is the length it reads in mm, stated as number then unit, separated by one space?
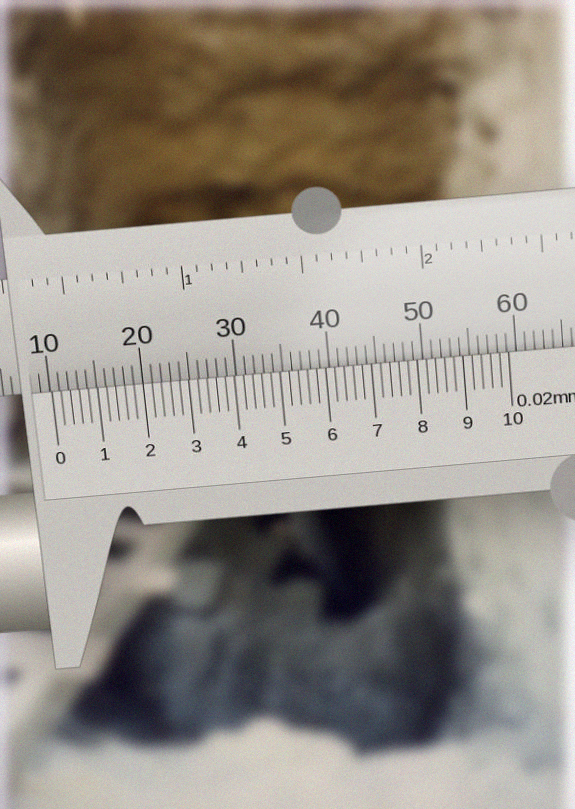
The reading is 10.2 mm
